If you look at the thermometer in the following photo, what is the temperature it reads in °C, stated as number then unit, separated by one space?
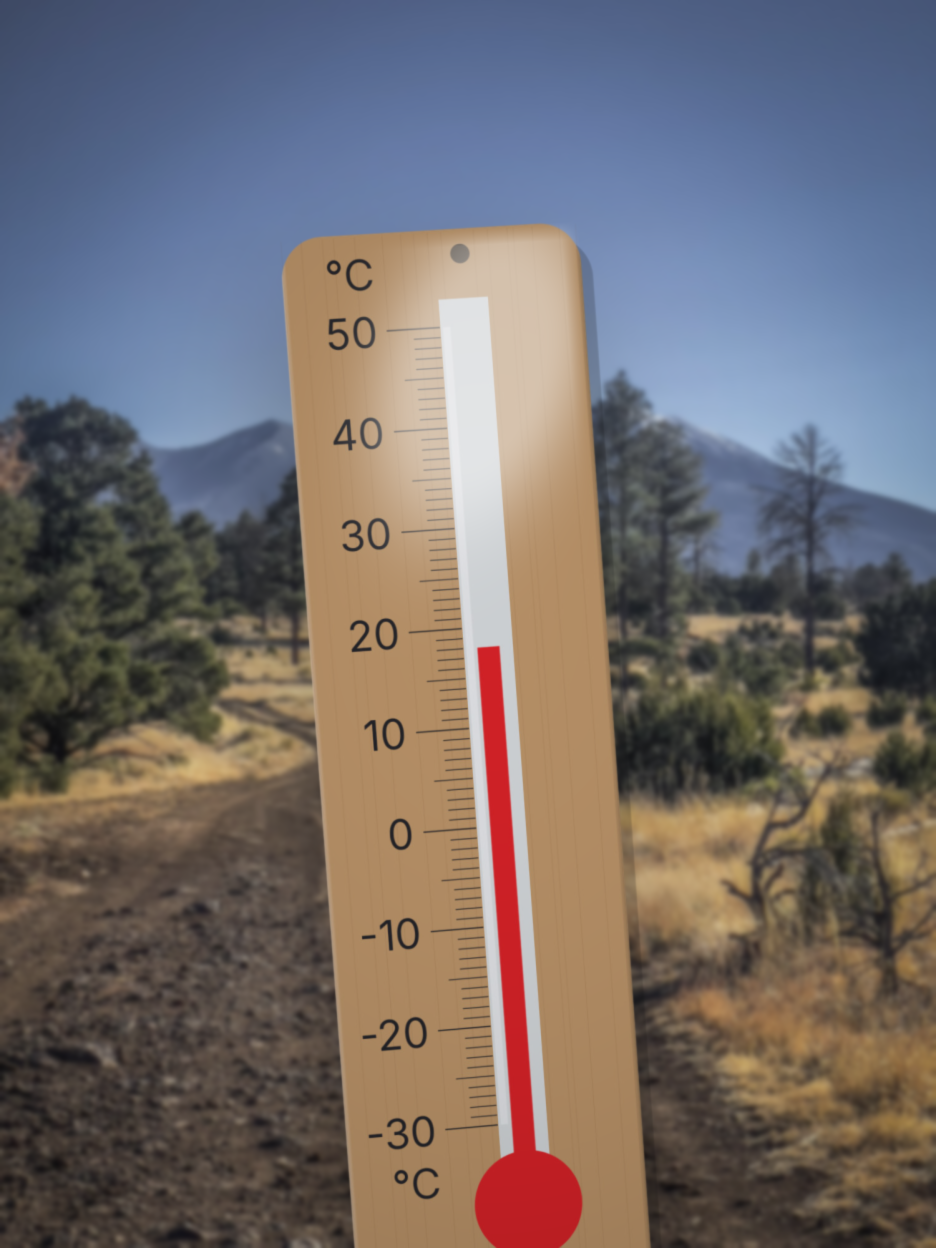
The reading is 18 °C
